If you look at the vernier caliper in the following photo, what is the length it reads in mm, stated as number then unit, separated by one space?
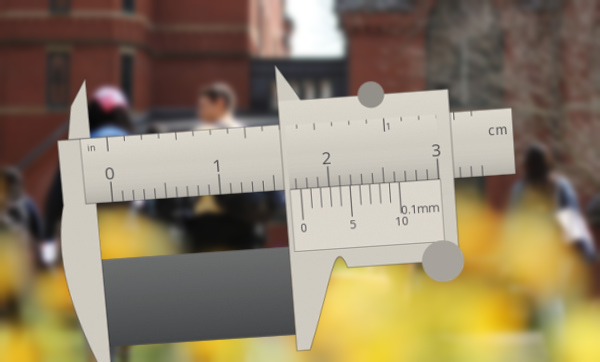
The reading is 17.4 mm
